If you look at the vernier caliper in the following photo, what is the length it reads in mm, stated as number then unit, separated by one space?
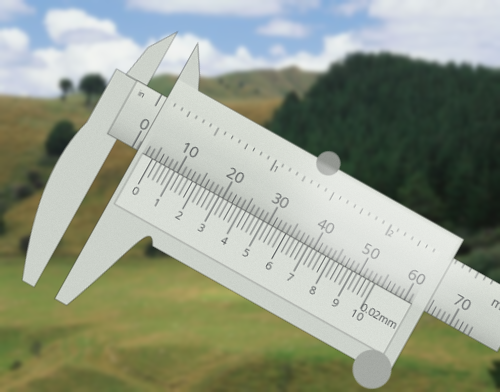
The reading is 4.5 mm
